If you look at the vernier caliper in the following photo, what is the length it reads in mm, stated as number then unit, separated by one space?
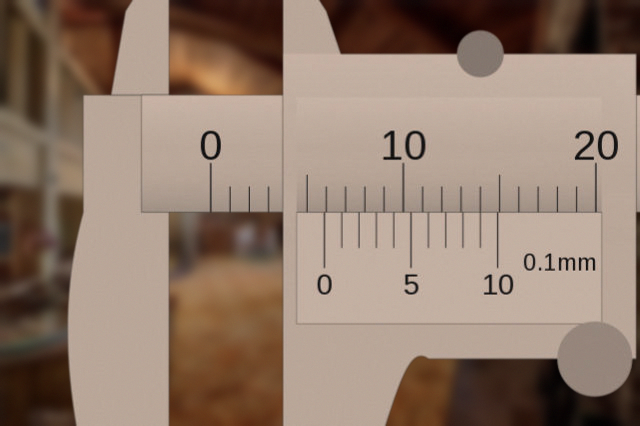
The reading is 5.9 mm
